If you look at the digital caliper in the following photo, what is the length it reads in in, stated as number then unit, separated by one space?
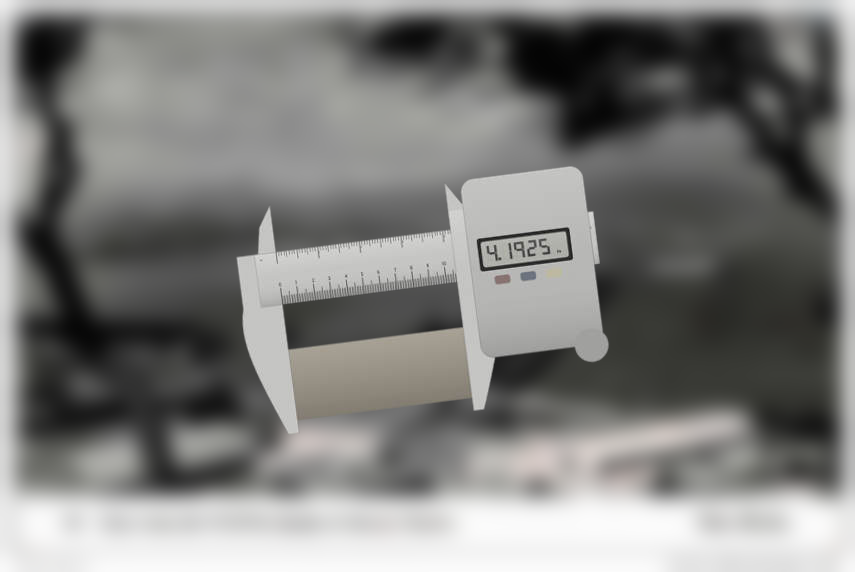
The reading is 4.1925 in
